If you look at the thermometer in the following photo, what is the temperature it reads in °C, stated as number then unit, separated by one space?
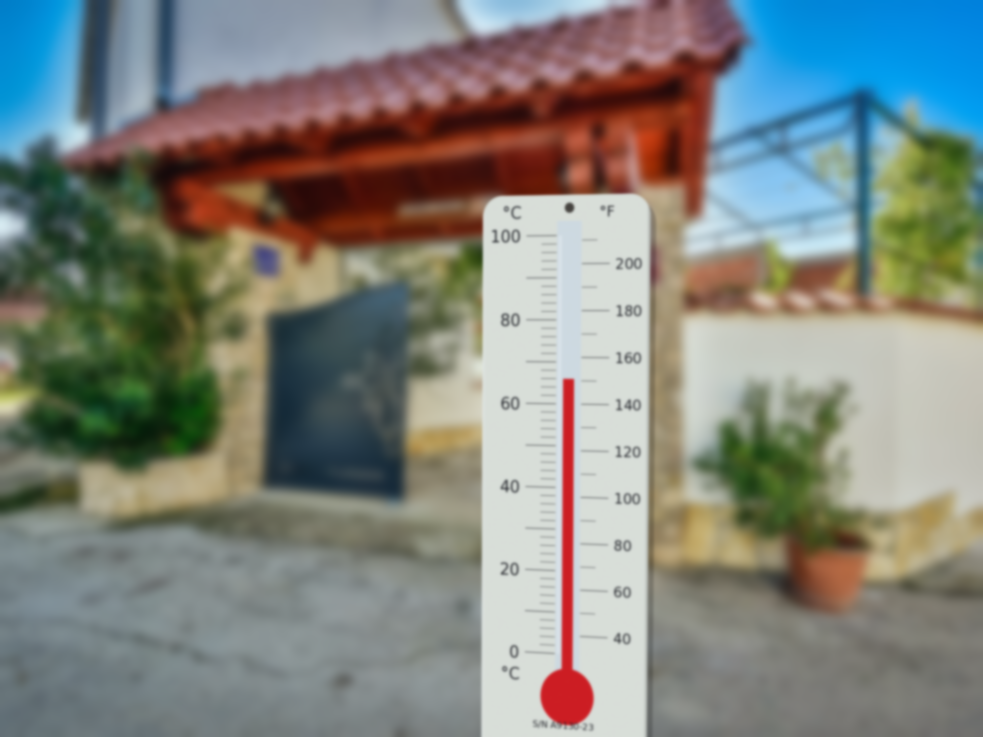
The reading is 66 °C
